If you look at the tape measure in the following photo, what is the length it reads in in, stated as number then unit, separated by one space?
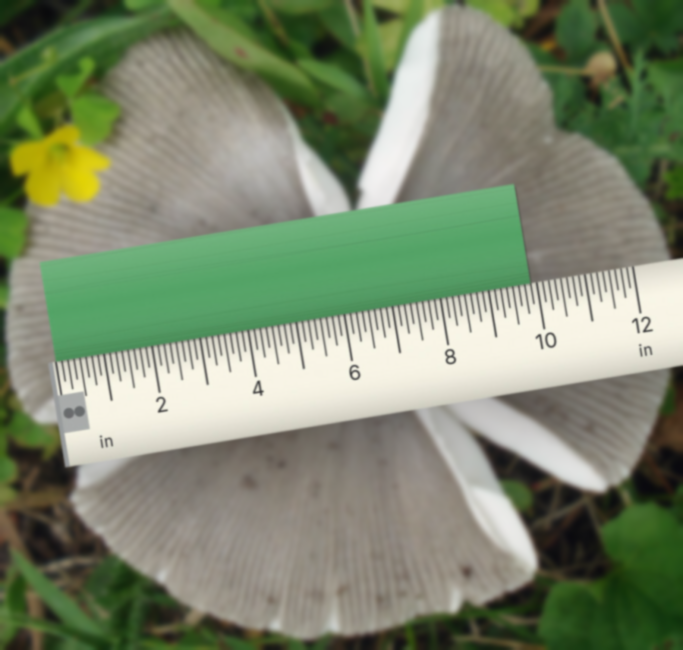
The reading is 9.875 in
